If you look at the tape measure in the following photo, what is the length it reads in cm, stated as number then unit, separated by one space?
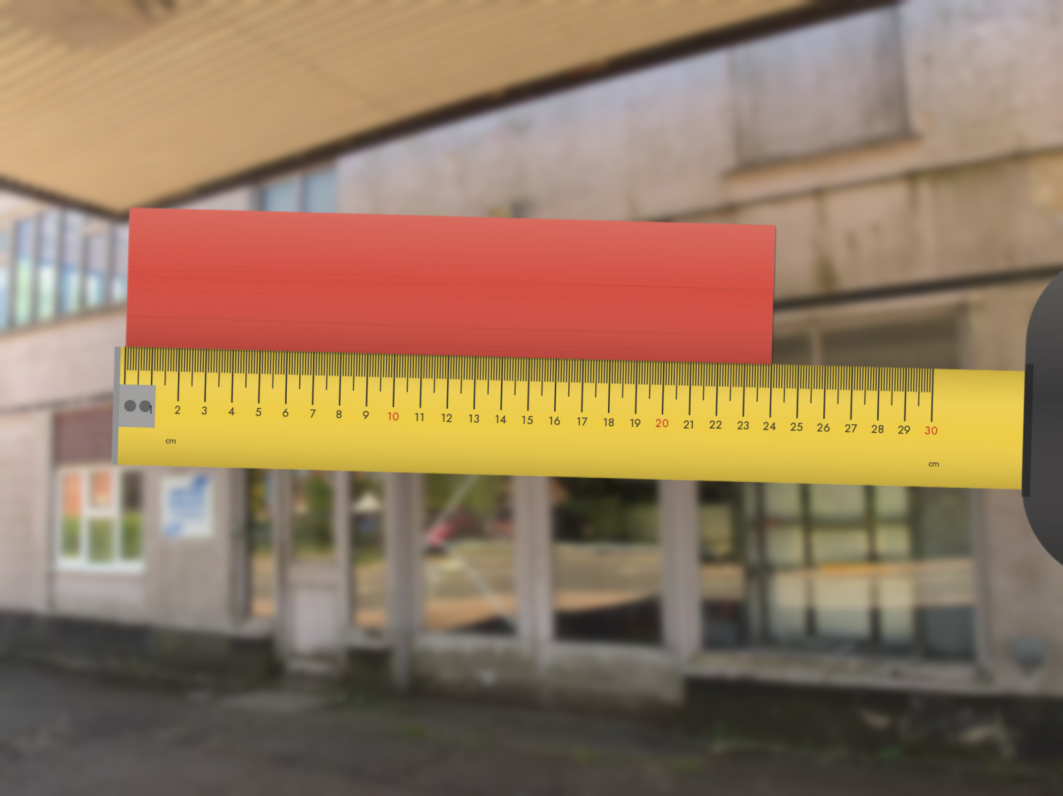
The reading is 24 cm
